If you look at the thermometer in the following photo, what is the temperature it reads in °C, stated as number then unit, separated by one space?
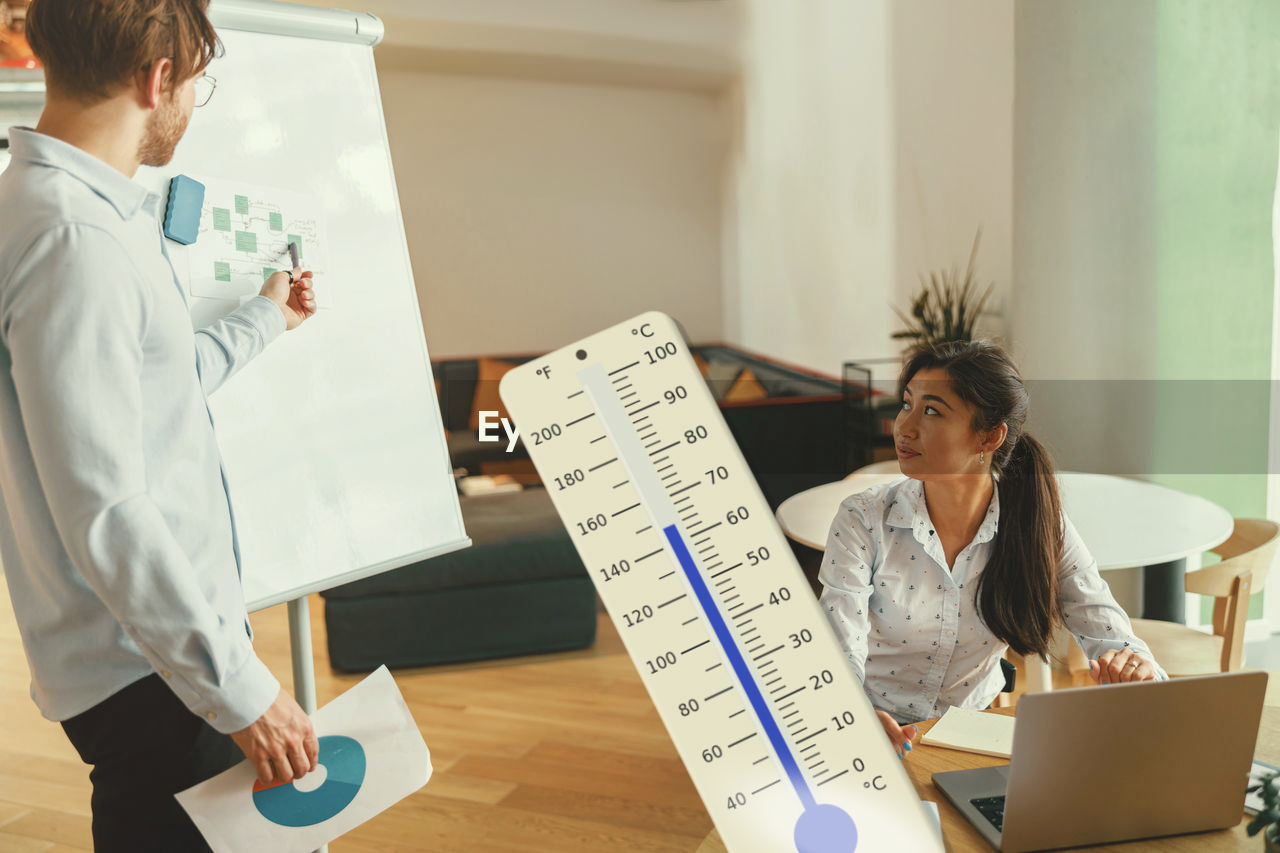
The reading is 64 °C
